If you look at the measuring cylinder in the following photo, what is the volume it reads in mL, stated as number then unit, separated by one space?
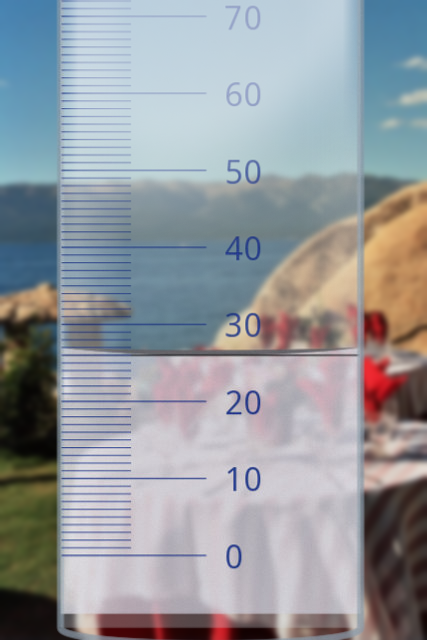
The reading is 26 mL
